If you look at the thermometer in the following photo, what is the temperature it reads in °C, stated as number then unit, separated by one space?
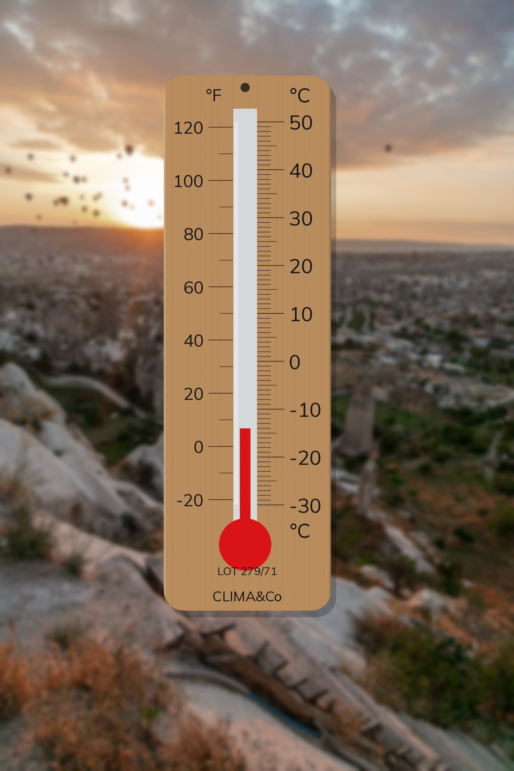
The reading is -14 °C
